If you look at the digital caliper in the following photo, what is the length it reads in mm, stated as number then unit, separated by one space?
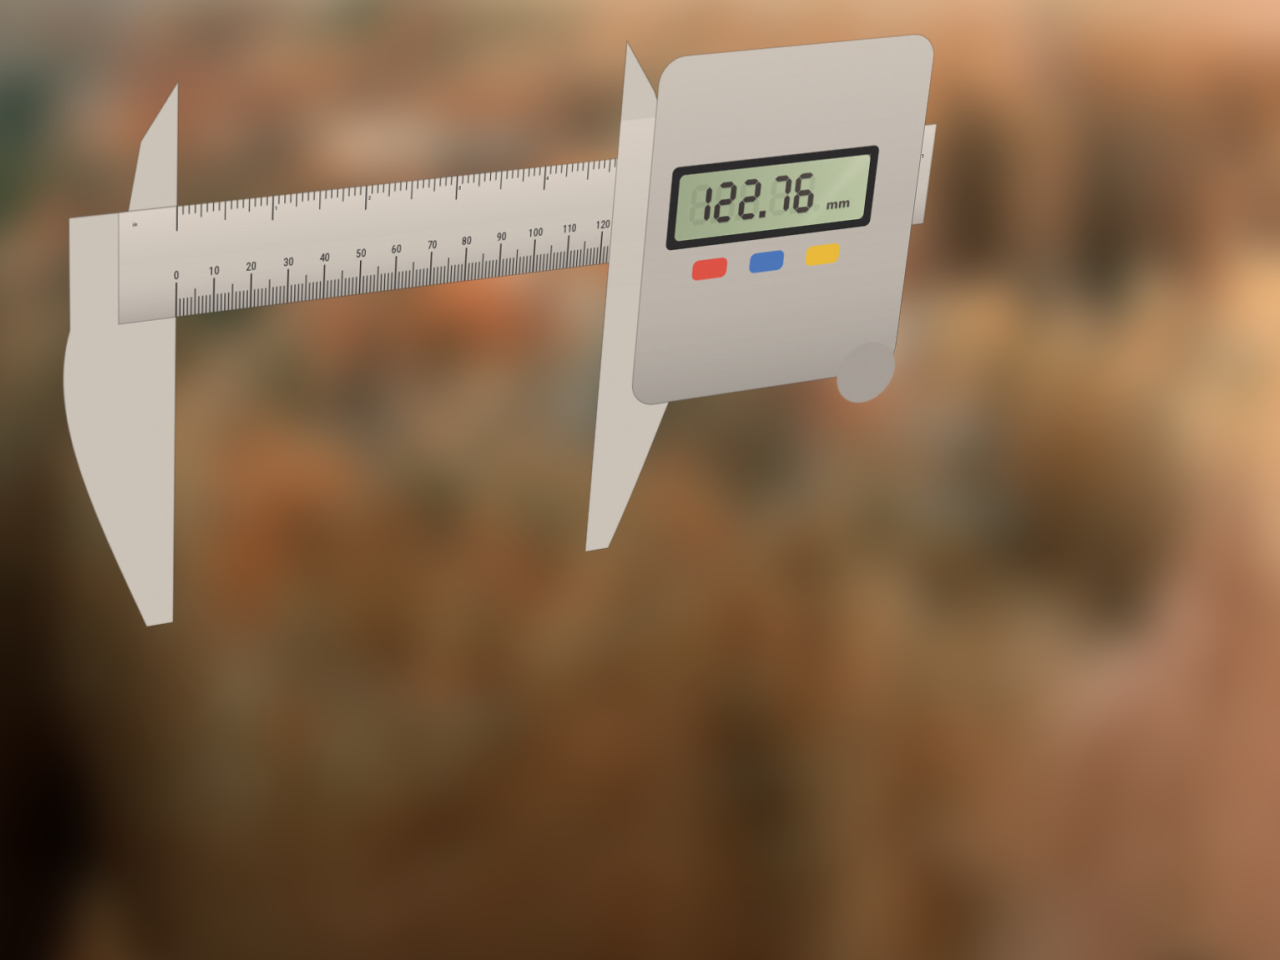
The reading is 122.76 mm
